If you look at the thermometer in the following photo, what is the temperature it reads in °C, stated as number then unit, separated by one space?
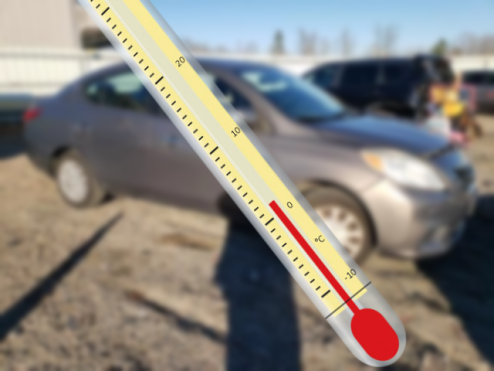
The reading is 1.5 °C
